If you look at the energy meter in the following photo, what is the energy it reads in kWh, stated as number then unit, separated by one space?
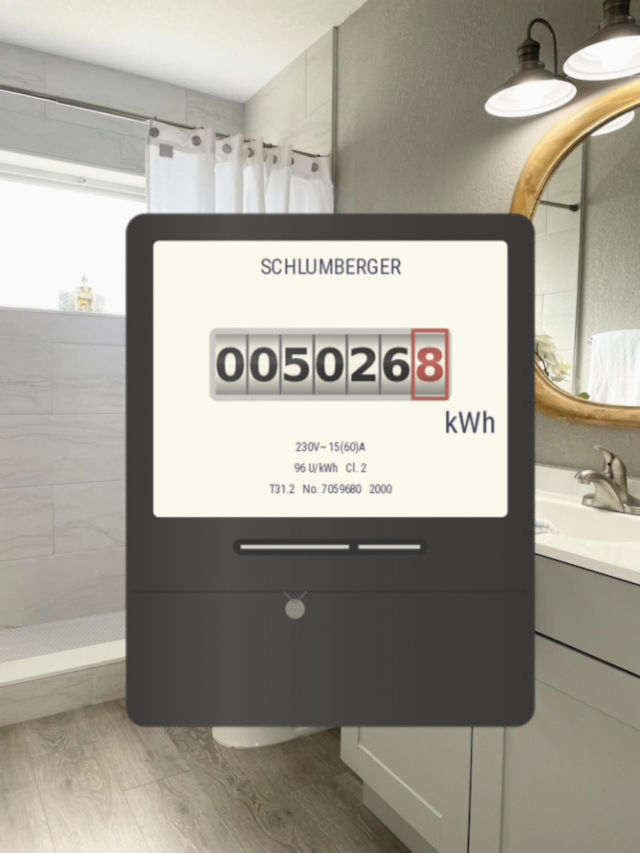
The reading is 5026.8 kWh
